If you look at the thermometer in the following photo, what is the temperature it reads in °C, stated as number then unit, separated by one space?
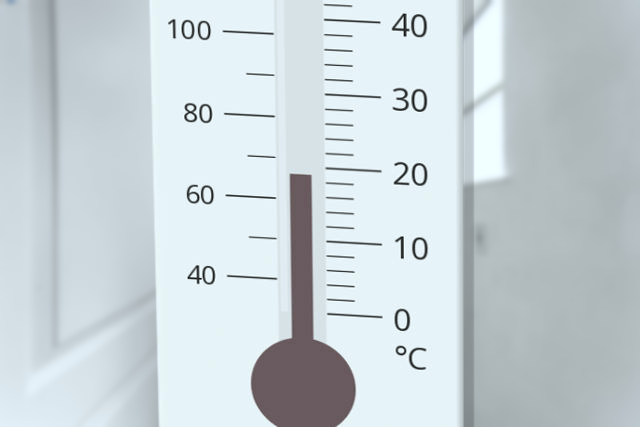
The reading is 19 °C
